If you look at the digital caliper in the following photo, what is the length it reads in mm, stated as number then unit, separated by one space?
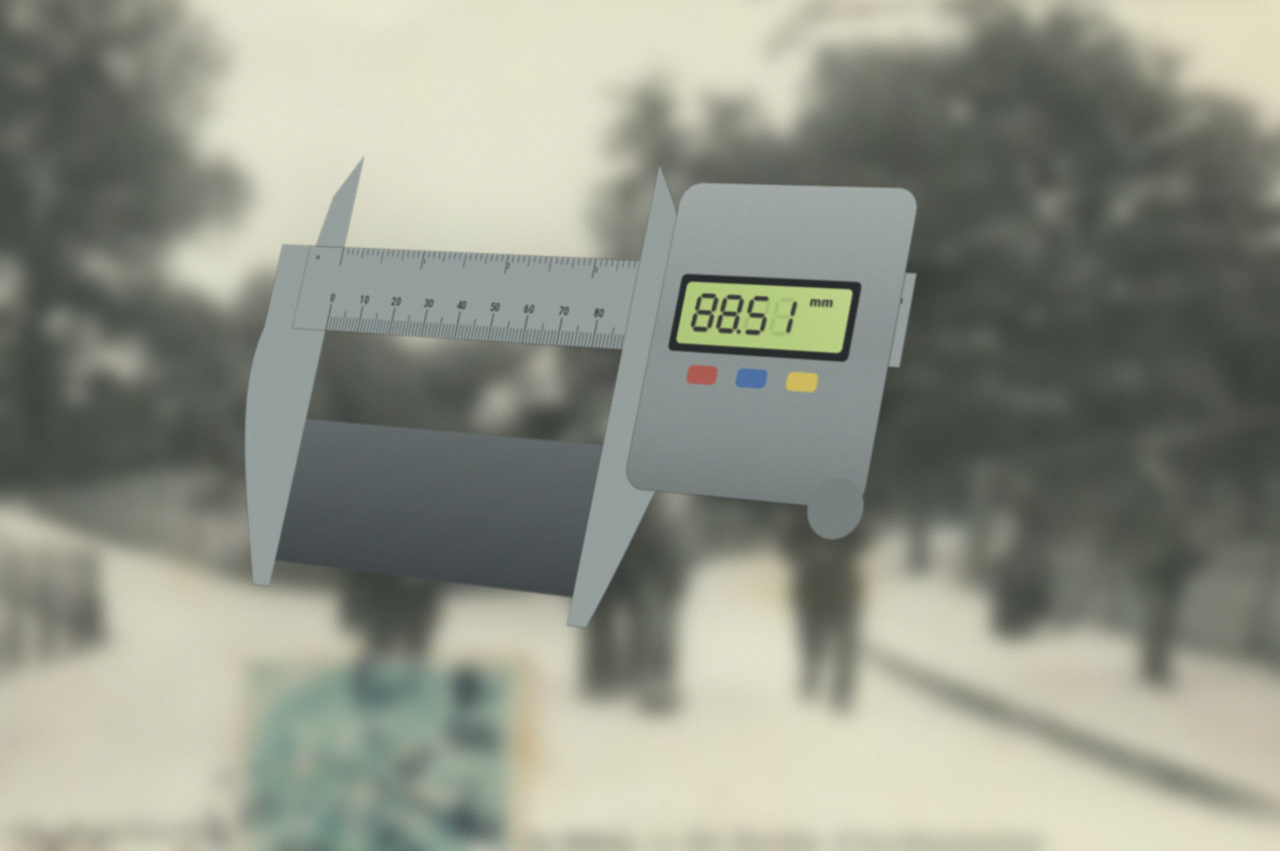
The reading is 88.51 mm
